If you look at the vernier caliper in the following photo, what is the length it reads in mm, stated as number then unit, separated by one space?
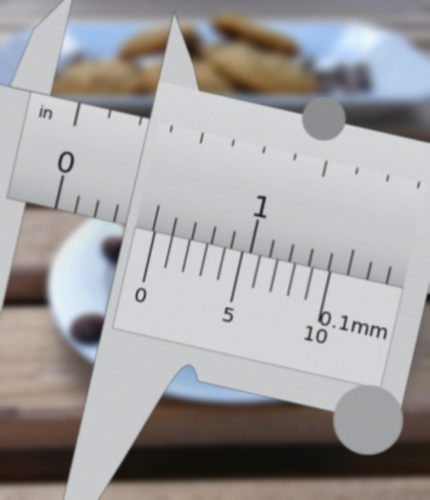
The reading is 5.1 mm
